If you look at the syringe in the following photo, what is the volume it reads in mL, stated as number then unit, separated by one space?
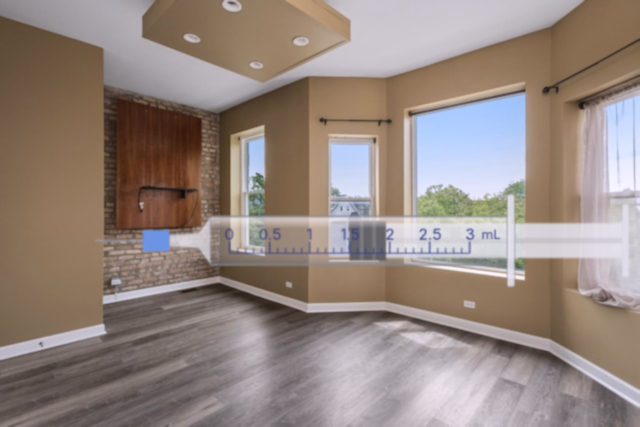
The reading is 1.5 mL
